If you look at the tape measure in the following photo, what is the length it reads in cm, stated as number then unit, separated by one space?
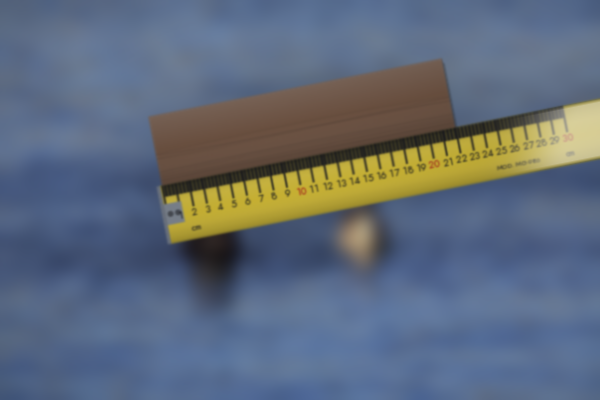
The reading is 22 cm
